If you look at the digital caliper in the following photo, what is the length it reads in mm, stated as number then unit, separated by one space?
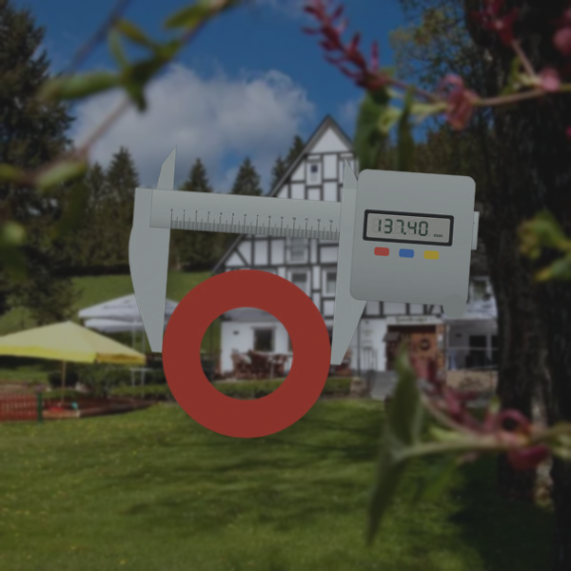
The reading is 137.40 mm
